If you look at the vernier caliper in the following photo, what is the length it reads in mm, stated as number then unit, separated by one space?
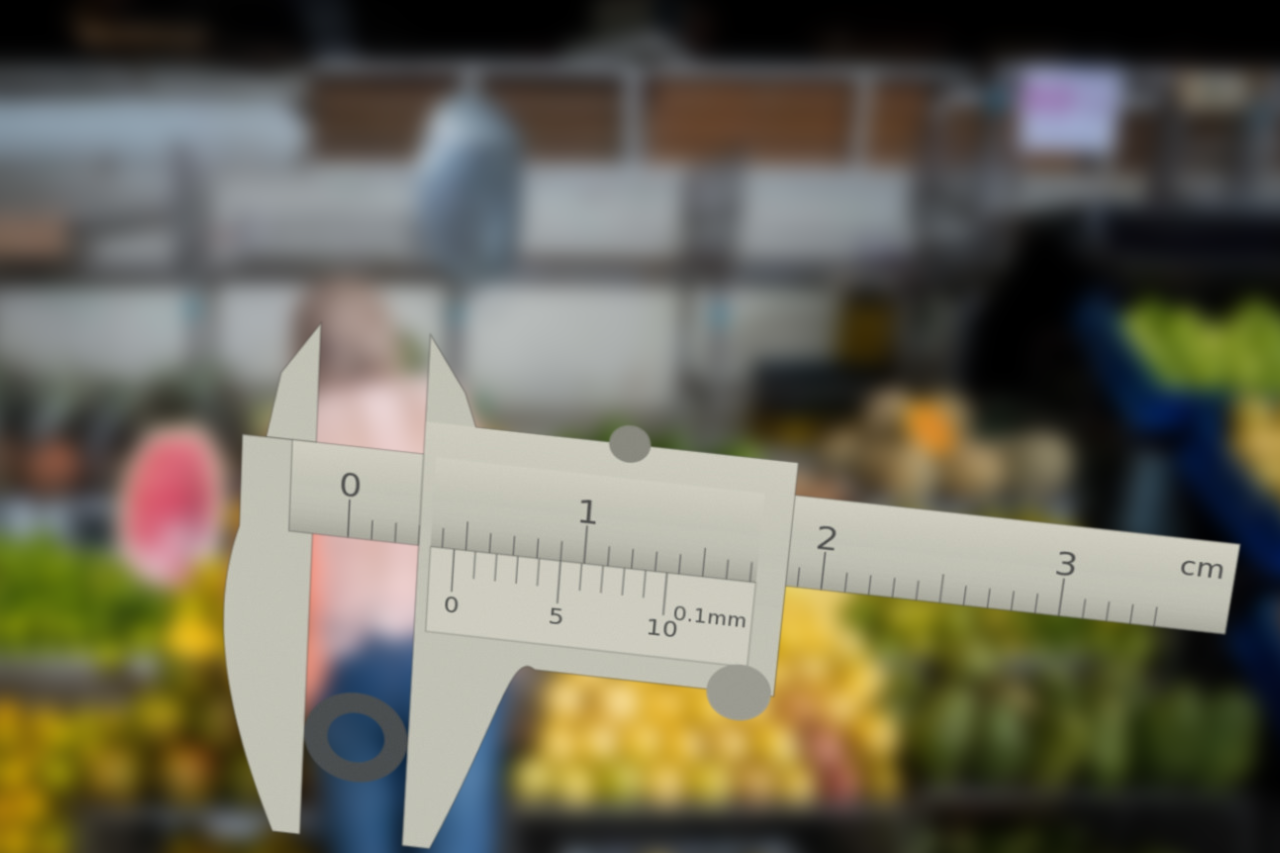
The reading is 4.5 mm
